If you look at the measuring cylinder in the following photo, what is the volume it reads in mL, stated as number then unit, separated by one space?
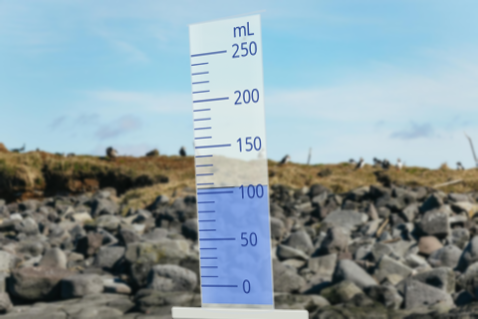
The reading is 105 mL
